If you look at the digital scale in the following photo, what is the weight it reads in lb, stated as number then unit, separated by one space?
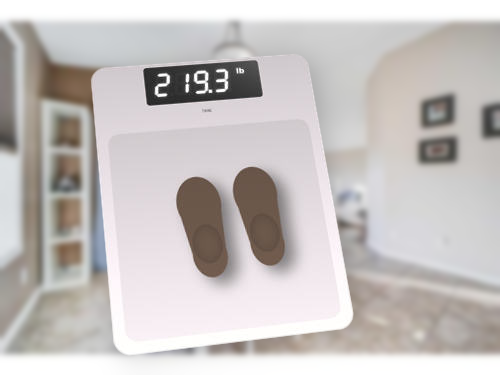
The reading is 219.3 lb
